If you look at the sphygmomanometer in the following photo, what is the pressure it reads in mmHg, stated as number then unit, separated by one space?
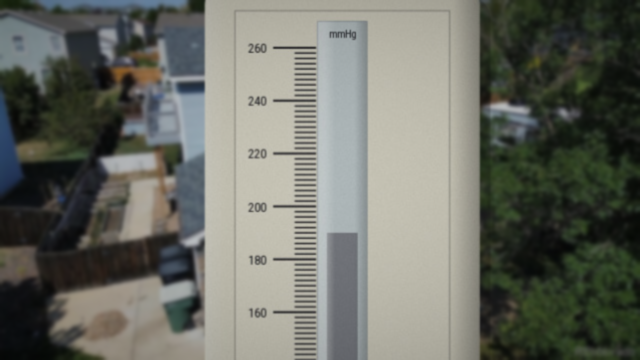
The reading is 190 mmHg
